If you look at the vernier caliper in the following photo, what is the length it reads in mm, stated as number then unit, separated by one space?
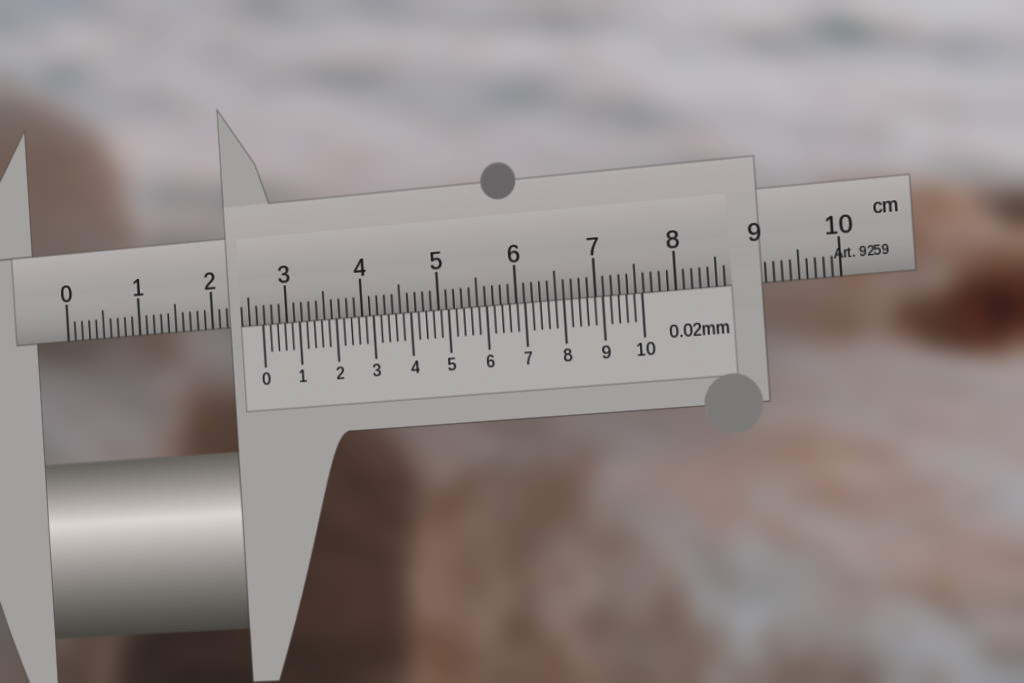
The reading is 26.8 mm
